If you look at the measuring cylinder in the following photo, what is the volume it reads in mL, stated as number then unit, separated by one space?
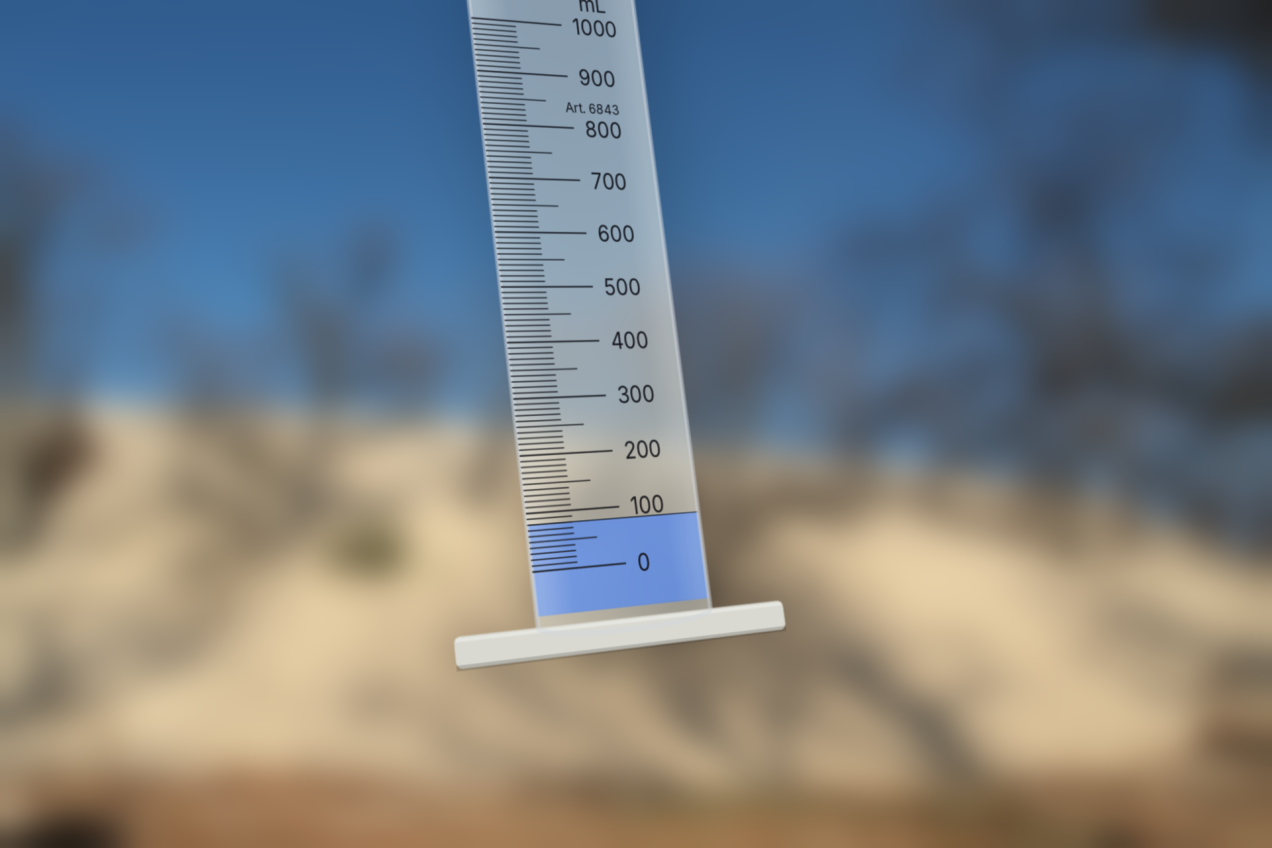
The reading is 80 mL
